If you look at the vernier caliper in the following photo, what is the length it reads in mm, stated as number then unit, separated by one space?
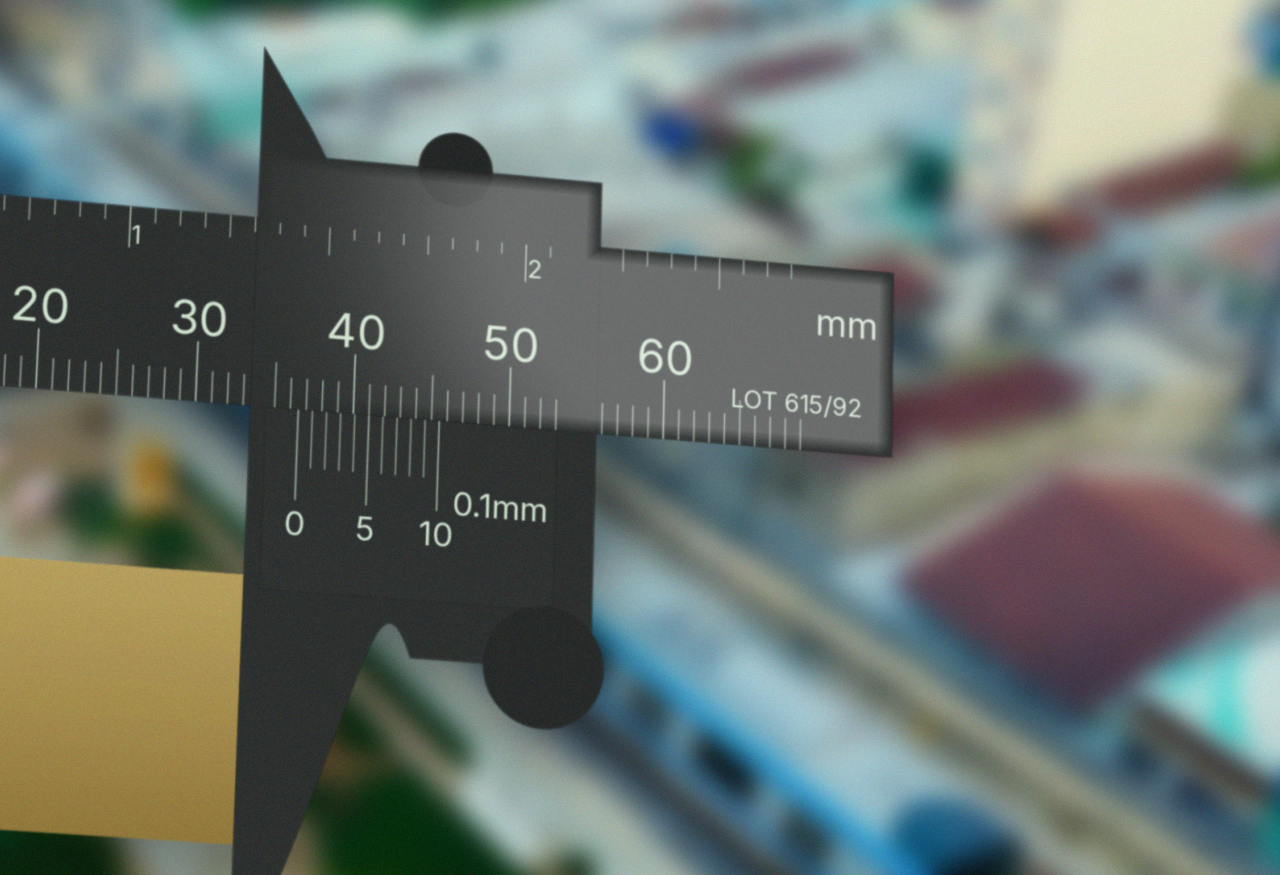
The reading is 36.5 mm
